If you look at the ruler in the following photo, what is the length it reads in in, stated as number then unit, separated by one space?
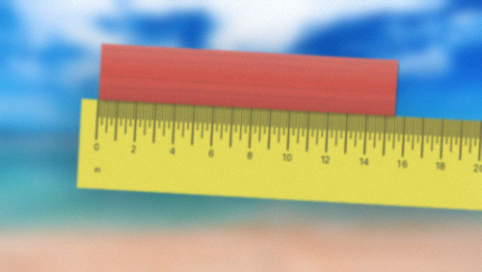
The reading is 15.5 in
